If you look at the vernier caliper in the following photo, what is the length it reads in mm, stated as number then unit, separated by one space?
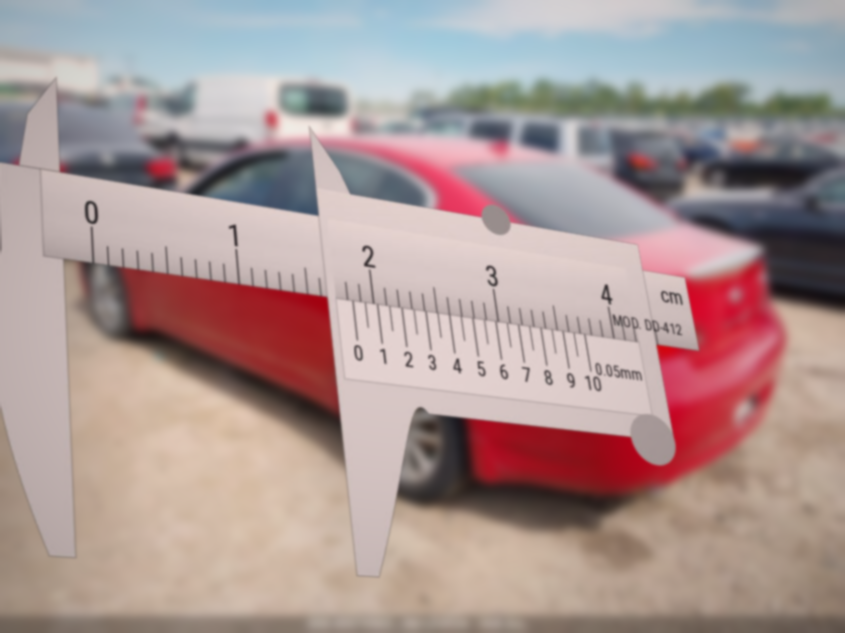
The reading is 18.4 mm
